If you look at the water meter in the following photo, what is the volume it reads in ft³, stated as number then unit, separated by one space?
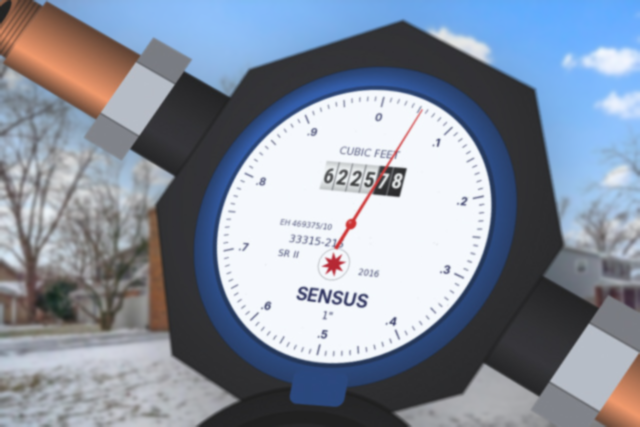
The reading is 622578.05 ft³
